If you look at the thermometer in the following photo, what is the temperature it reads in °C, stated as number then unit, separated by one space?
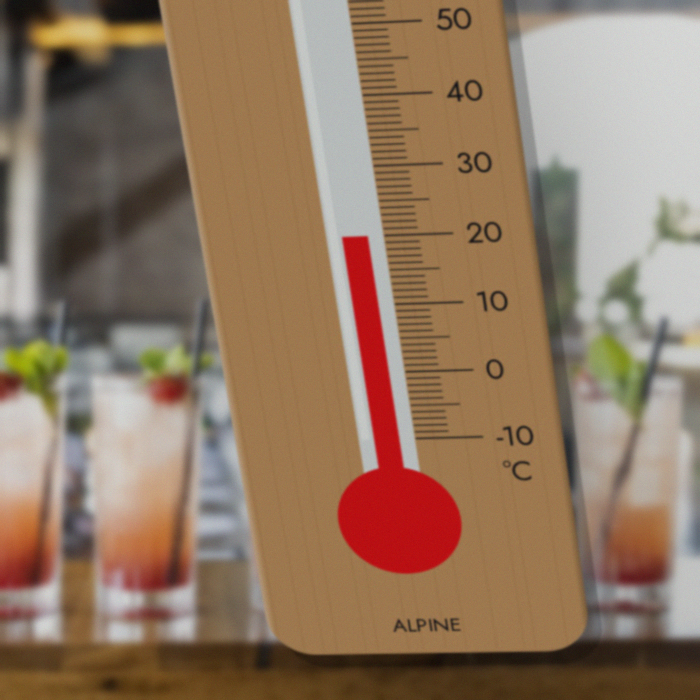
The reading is 20 °C
